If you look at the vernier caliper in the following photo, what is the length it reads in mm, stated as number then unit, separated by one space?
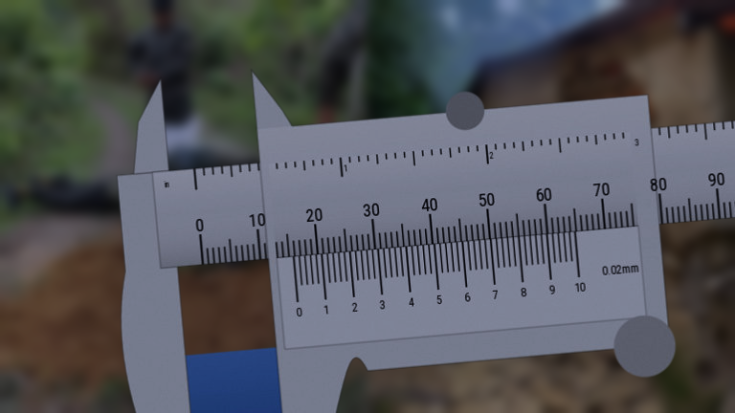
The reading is 15.8 mm
